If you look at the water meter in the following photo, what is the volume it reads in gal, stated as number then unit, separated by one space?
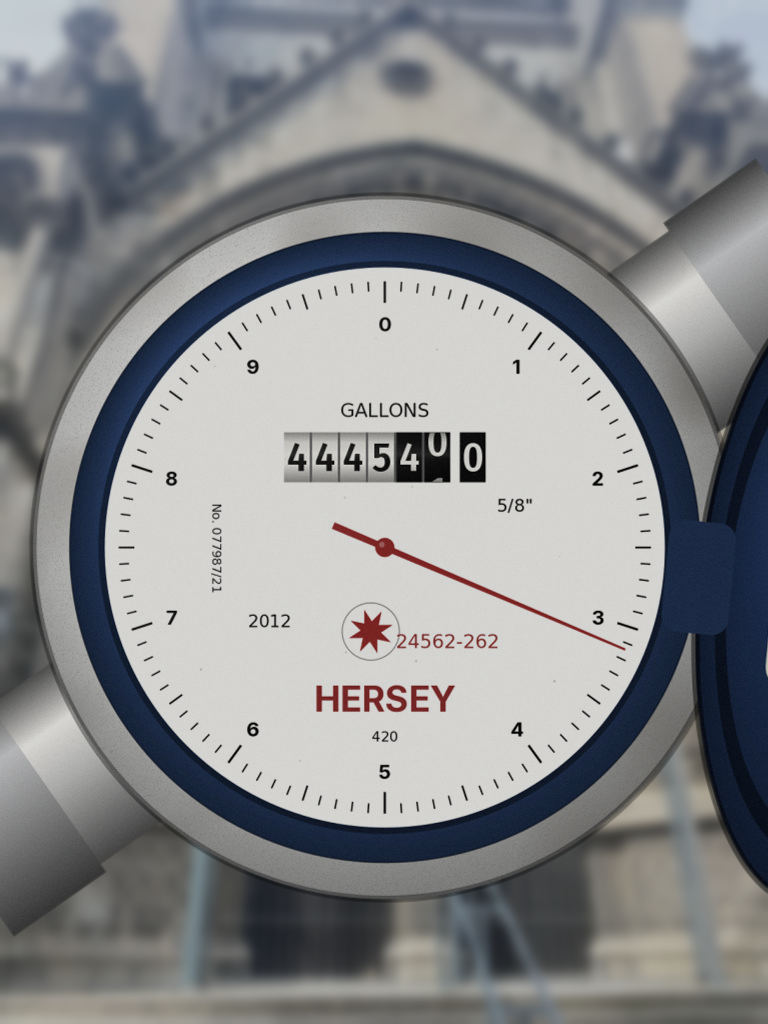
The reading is 4445403.1 gal
